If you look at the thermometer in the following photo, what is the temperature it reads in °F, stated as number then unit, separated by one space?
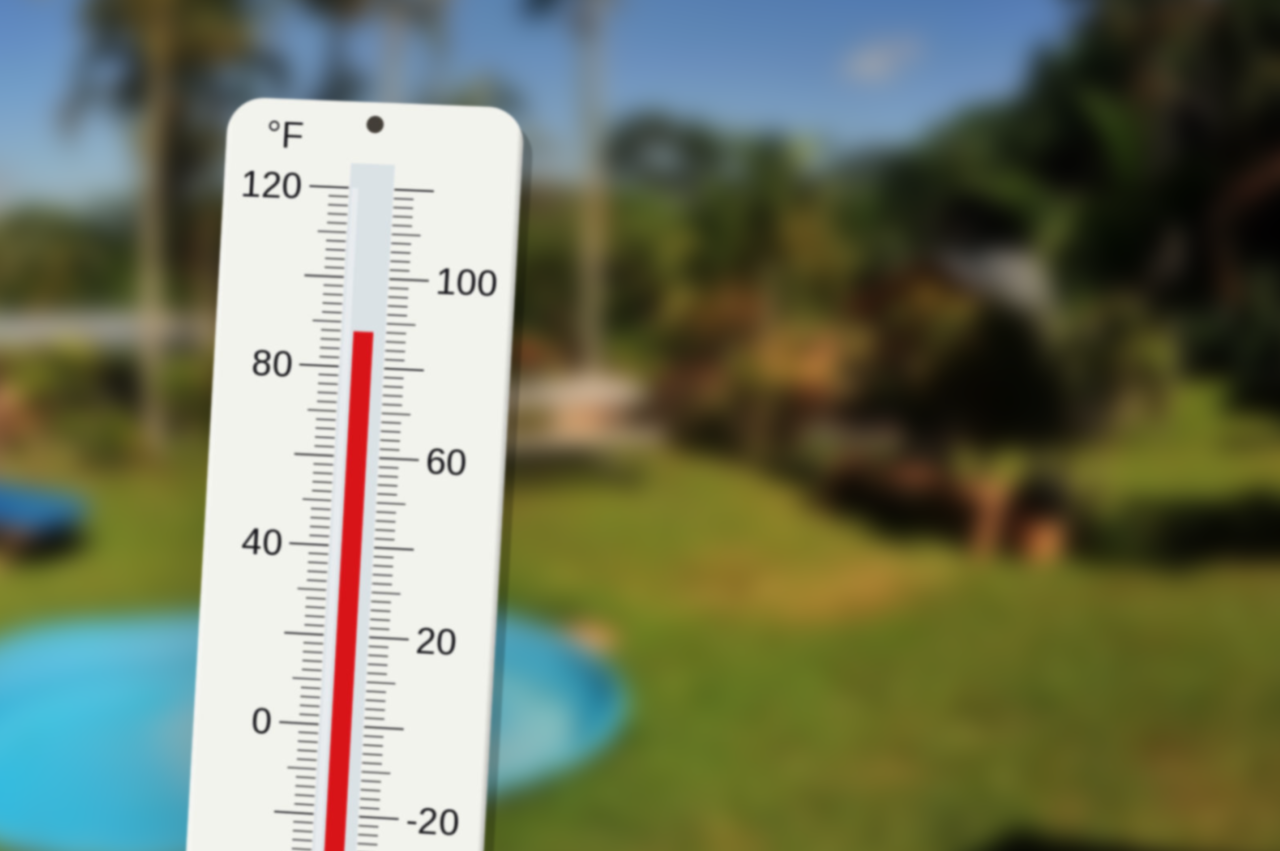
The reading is 88 °F
